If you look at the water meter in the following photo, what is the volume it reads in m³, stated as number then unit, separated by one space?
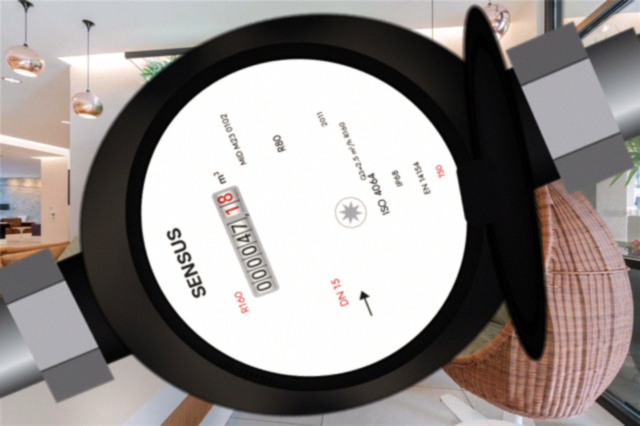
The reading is 47.18 m³
